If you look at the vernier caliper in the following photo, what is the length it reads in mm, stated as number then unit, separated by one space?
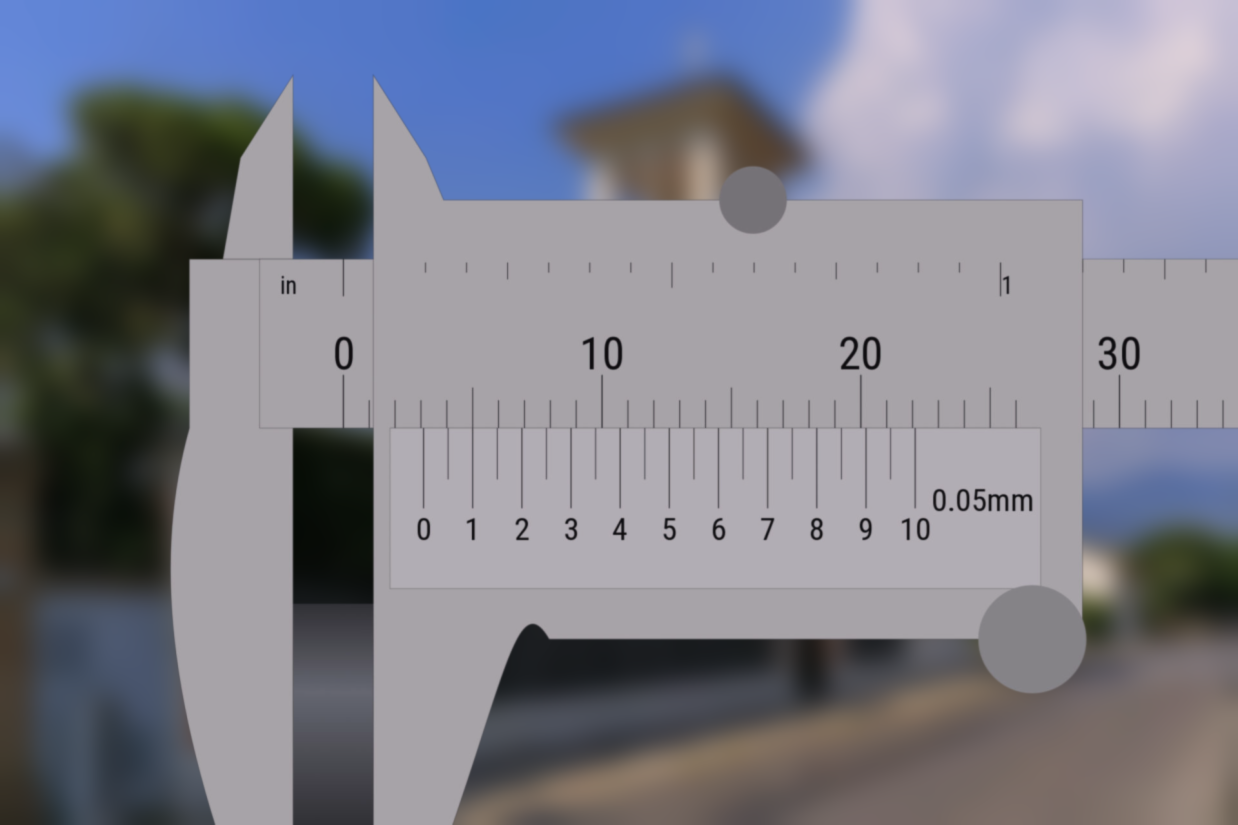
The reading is 3.10 mm
